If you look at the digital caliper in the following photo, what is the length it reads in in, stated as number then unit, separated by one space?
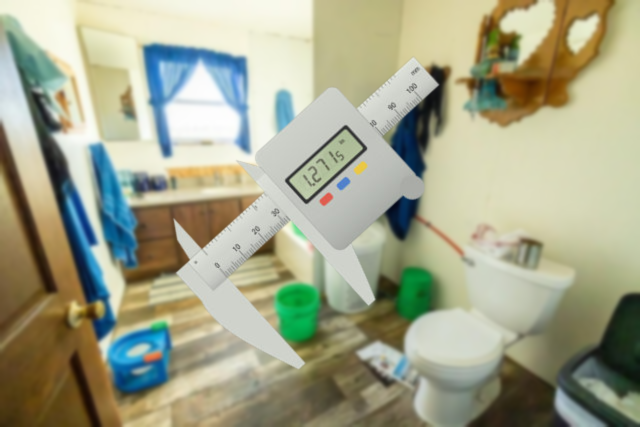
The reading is 1.2715 in
